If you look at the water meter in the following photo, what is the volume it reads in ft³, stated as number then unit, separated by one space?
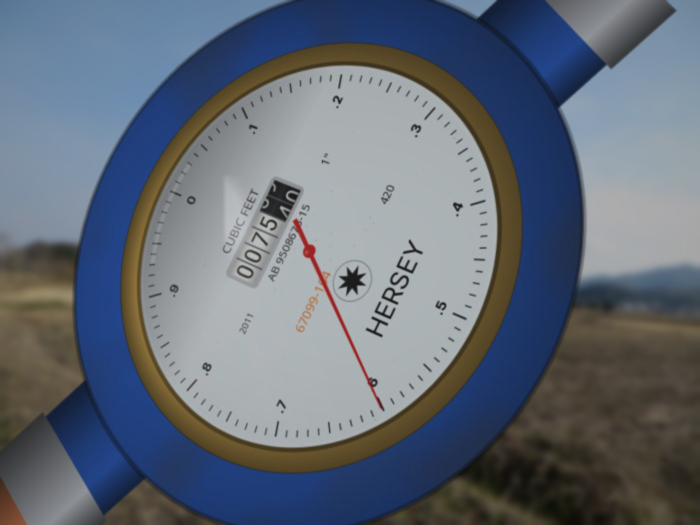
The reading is 7539.60 ft³
